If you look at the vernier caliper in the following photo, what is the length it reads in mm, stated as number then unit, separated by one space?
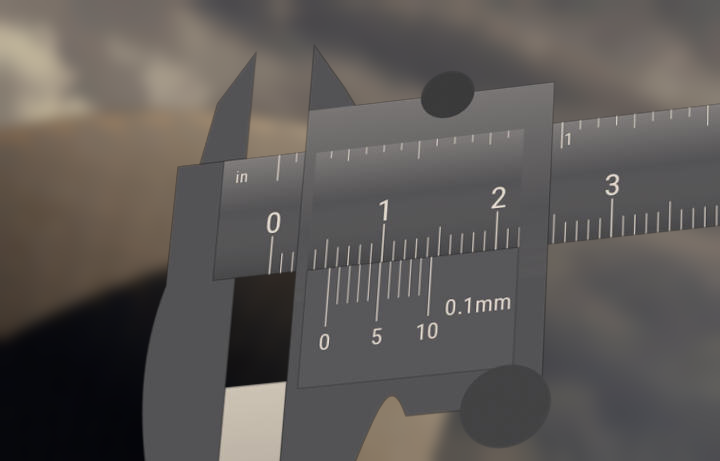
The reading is 5.4 mm
